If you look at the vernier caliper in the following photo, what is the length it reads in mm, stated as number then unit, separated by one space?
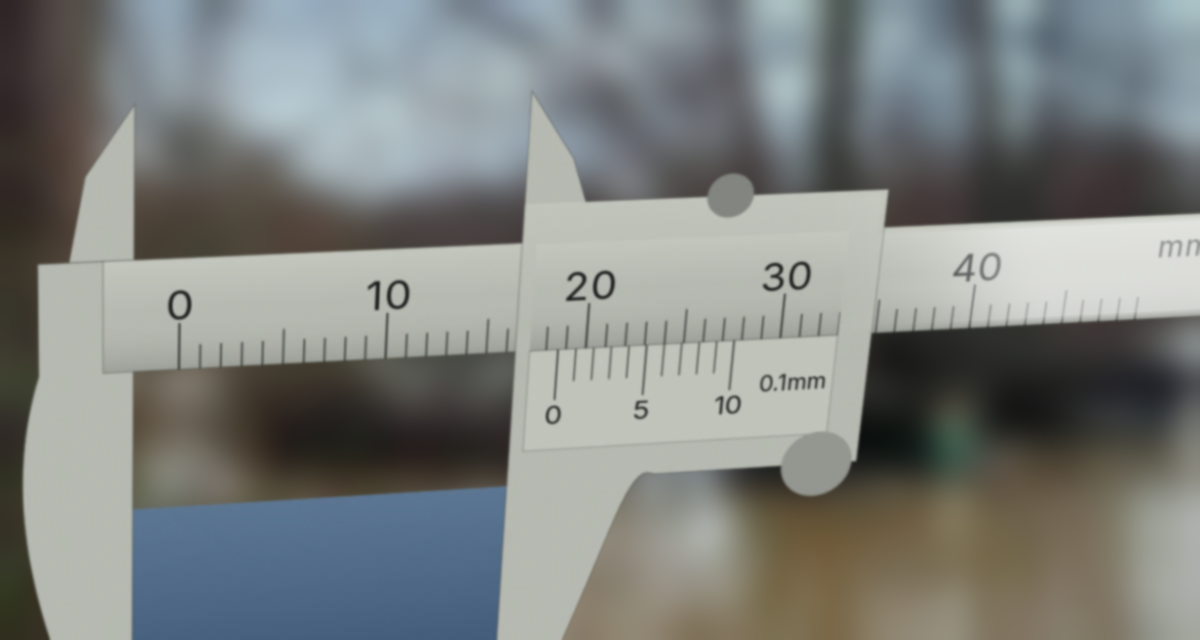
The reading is 18.6 mm
